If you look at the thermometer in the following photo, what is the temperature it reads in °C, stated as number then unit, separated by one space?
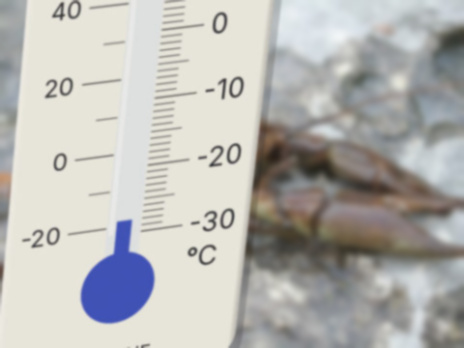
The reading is -28 °C
